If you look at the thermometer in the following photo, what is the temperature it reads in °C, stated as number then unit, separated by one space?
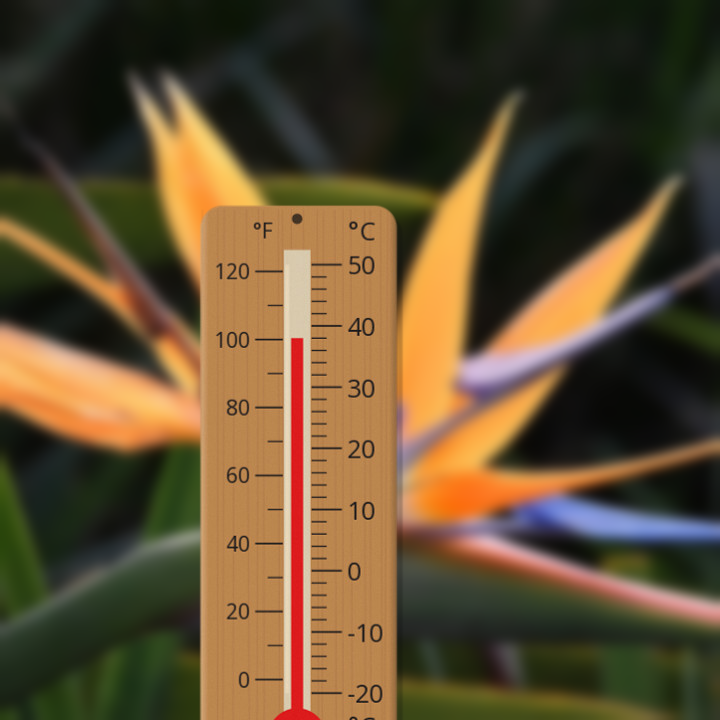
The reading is 38 °C
